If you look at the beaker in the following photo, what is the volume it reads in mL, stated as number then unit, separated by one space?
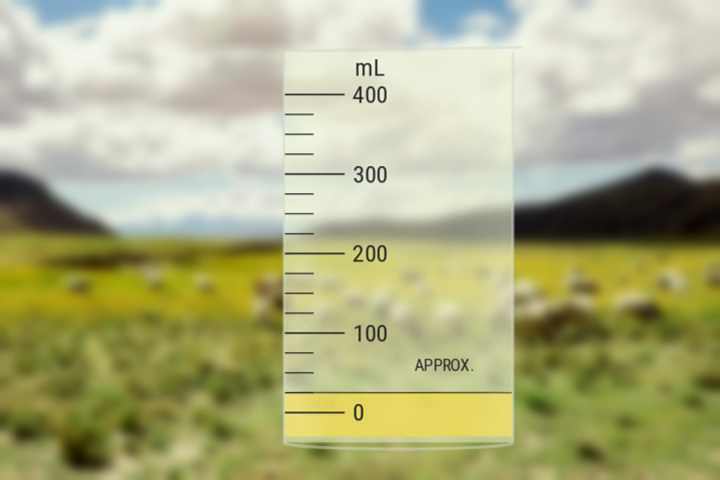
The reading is 25 mL
